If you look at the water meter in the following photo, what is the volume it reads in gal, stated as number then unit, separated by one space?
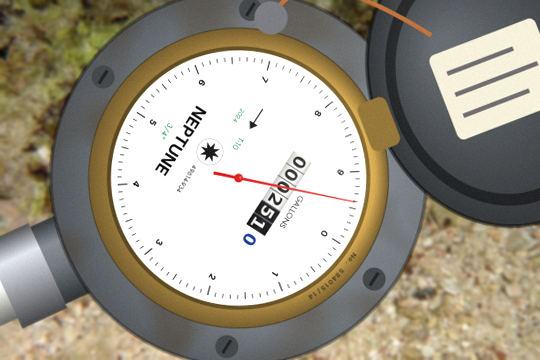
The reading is 2509.4 gal
